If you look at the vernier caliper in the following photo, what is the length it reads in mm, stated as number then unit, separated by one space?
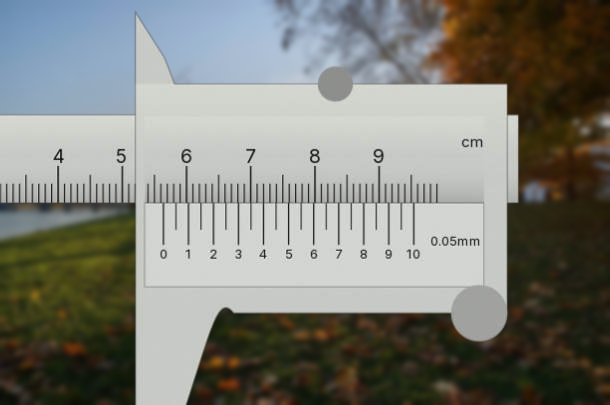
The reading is 56.4 mm
